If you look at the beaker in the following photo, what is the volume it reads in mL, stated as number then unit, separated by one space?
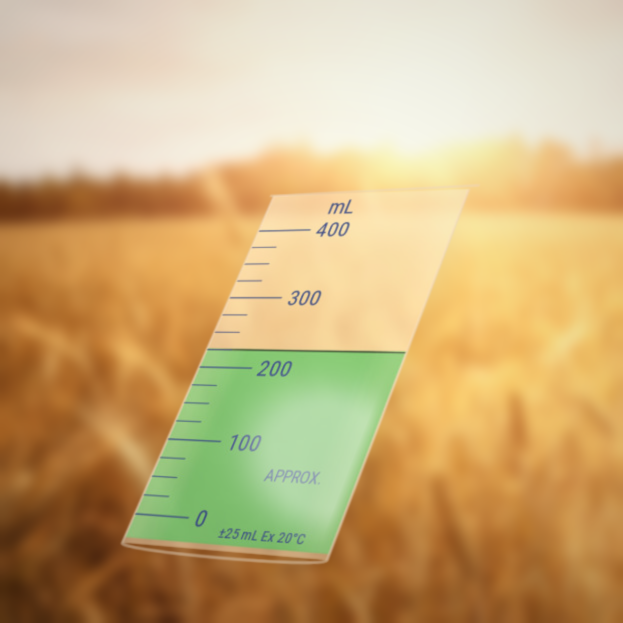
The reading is 225 mL
